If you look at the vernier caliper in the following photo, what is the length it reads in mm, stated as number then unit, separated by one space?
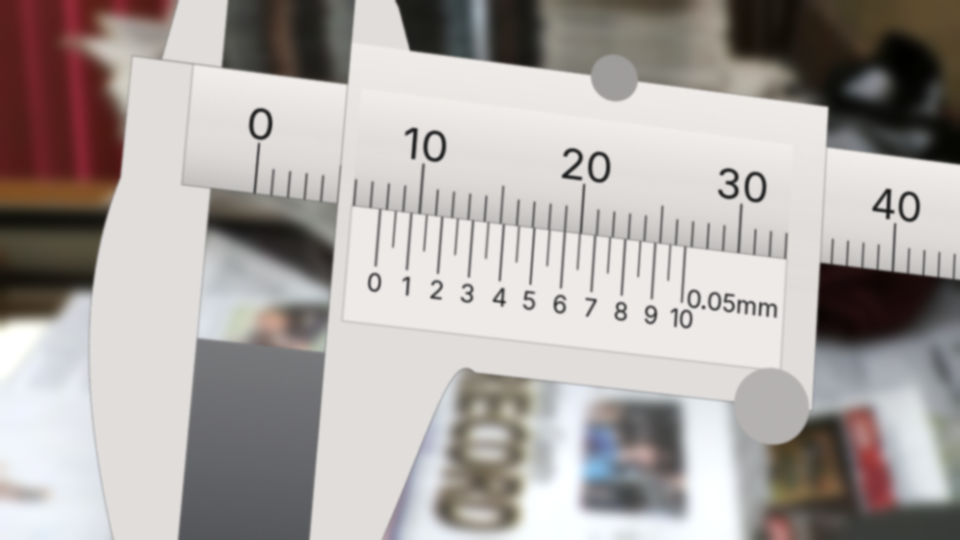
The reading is 7.6 mm
